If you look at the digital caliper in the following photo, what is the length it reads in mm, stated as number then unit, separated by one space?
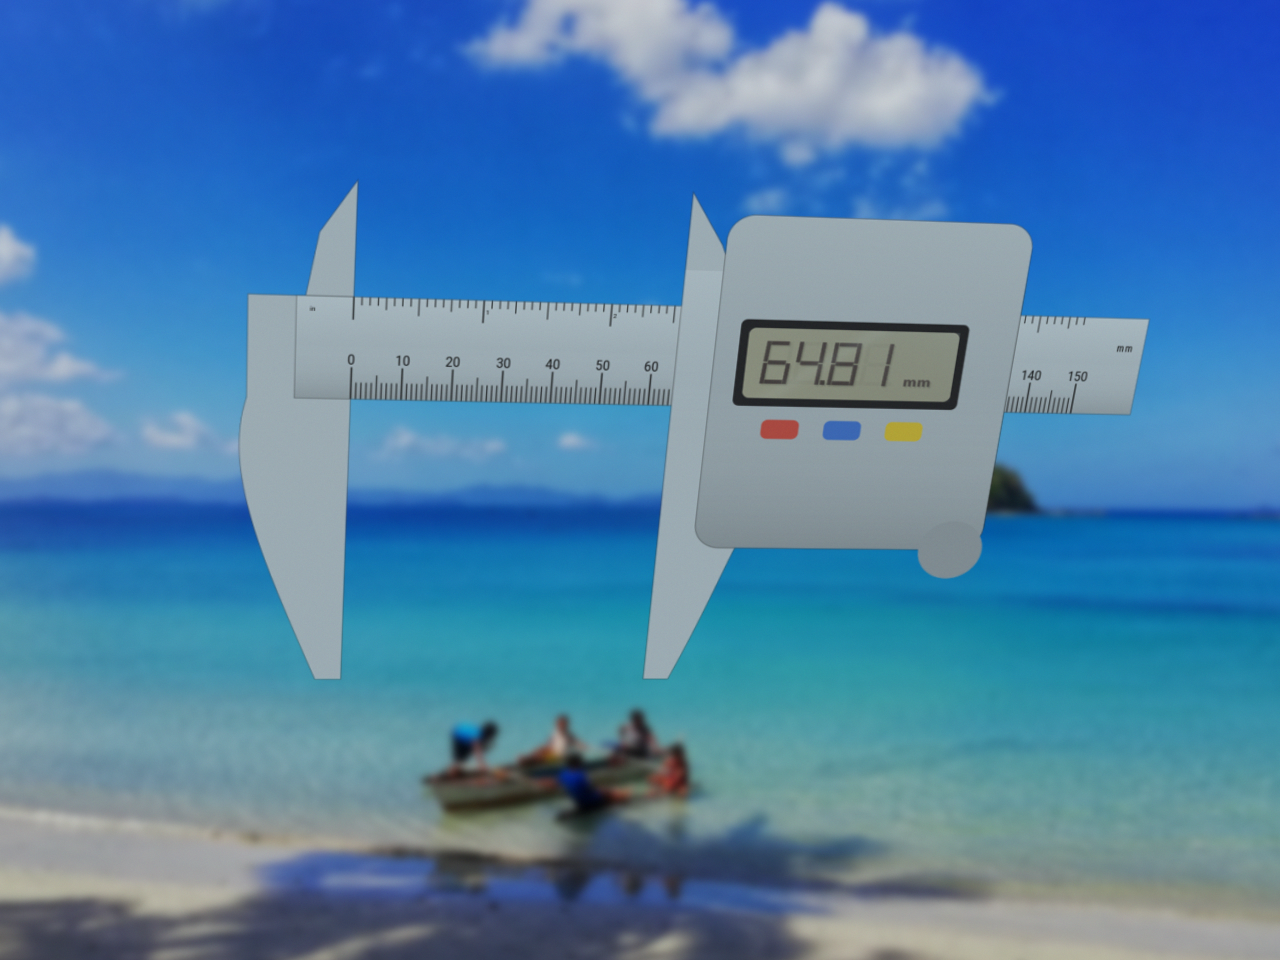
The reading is 64.81 mm
